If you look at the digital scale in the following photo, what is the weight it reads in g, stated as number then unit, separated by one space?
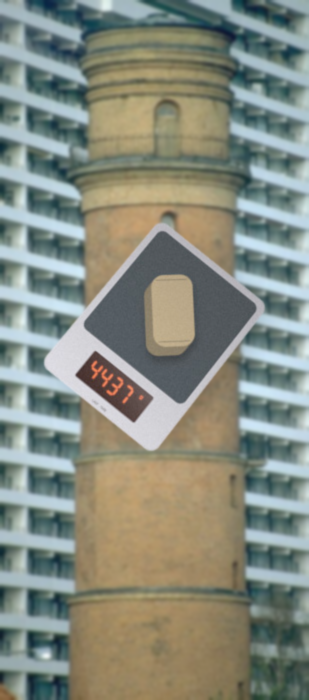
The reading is 4437 g
